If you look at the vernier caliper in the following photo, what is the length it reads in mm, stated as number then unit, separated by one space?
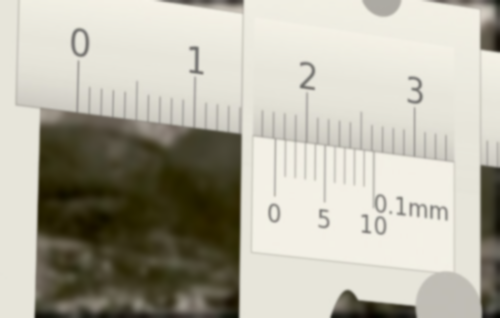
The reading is 17.2 mm
